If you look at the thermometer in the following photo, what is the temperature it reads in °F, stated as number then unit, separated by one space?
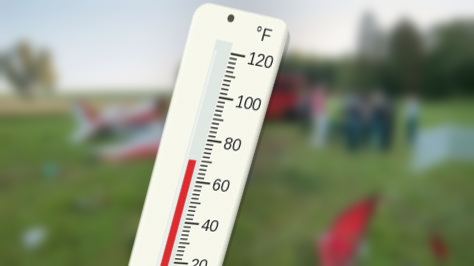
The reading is 70 °F
